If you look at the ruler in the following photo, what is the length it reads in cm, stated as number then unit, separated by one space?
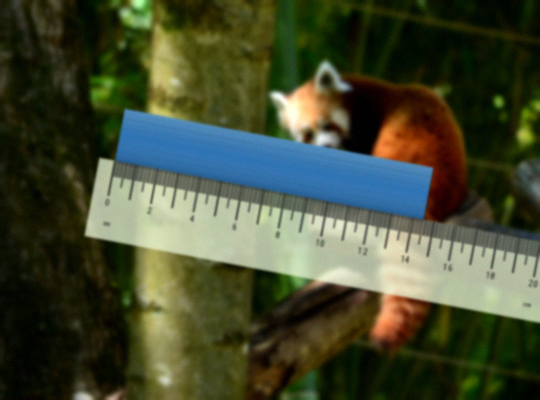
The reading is 14.5 cm
